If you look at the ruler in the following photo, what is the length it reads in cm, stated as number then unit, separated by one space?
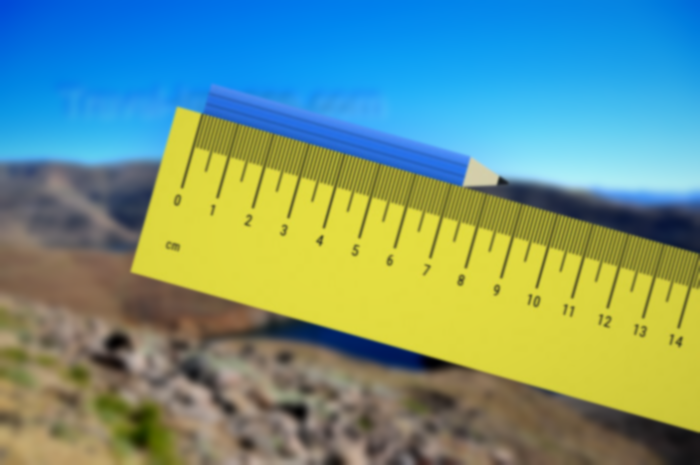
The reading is 8.5 cm
